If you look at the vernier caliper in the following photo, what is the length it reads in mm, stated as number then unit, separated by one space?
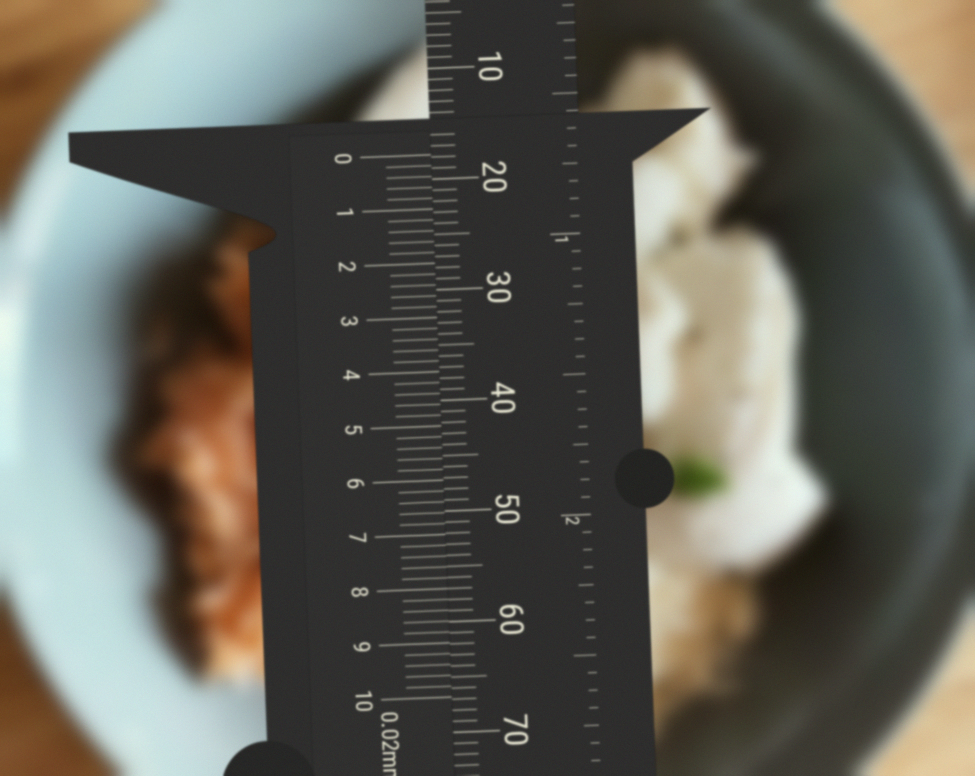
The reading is 17.8 mm
